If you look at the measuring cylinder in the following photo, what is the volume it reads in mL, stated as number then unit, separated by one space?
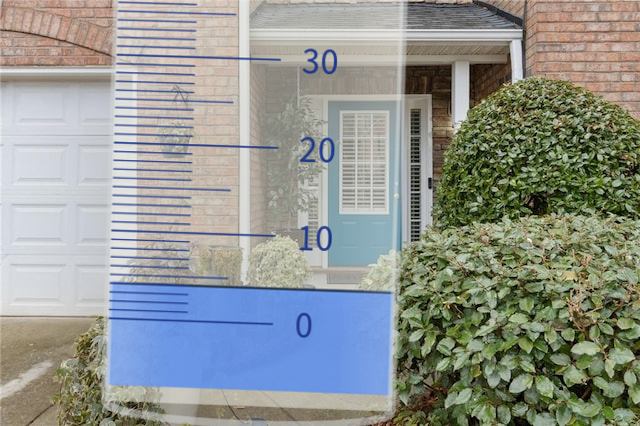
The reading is 4 mL
